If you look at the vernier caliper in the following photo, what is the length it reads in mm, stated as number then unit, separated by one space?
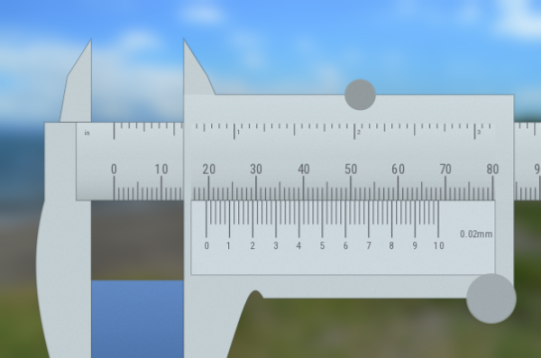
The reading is 19.5 mm
